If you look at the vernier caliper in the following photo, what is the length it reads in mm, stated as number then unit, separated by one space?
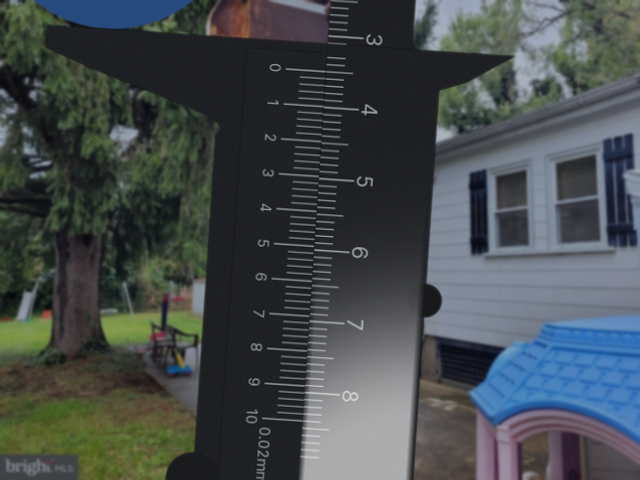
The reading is 35.0 mm
